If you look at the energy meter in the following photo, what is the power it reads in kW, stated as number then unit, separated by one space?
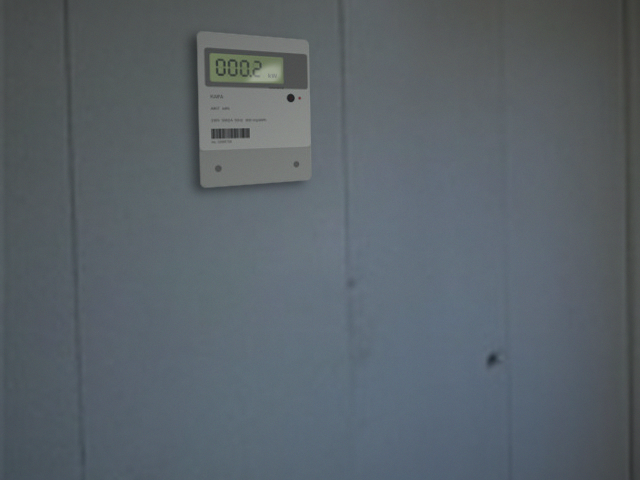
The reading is 0.2 kW
